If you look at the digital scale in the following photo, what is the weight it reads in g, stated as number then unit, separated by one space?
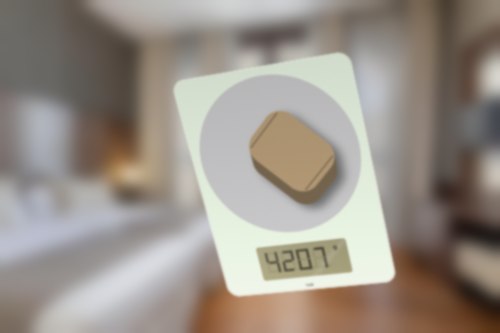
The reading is 4207 g
